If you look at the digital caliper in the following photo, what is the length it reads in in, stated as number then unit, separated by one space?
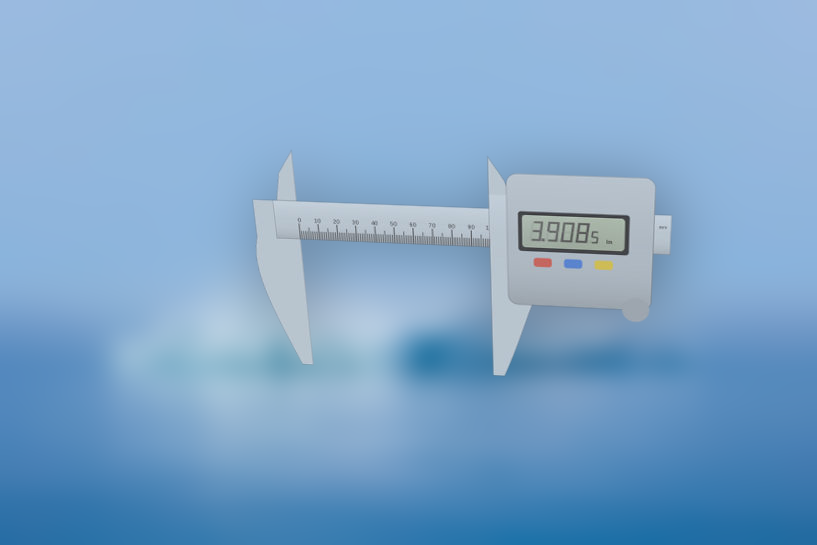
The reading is 3.9085 in
